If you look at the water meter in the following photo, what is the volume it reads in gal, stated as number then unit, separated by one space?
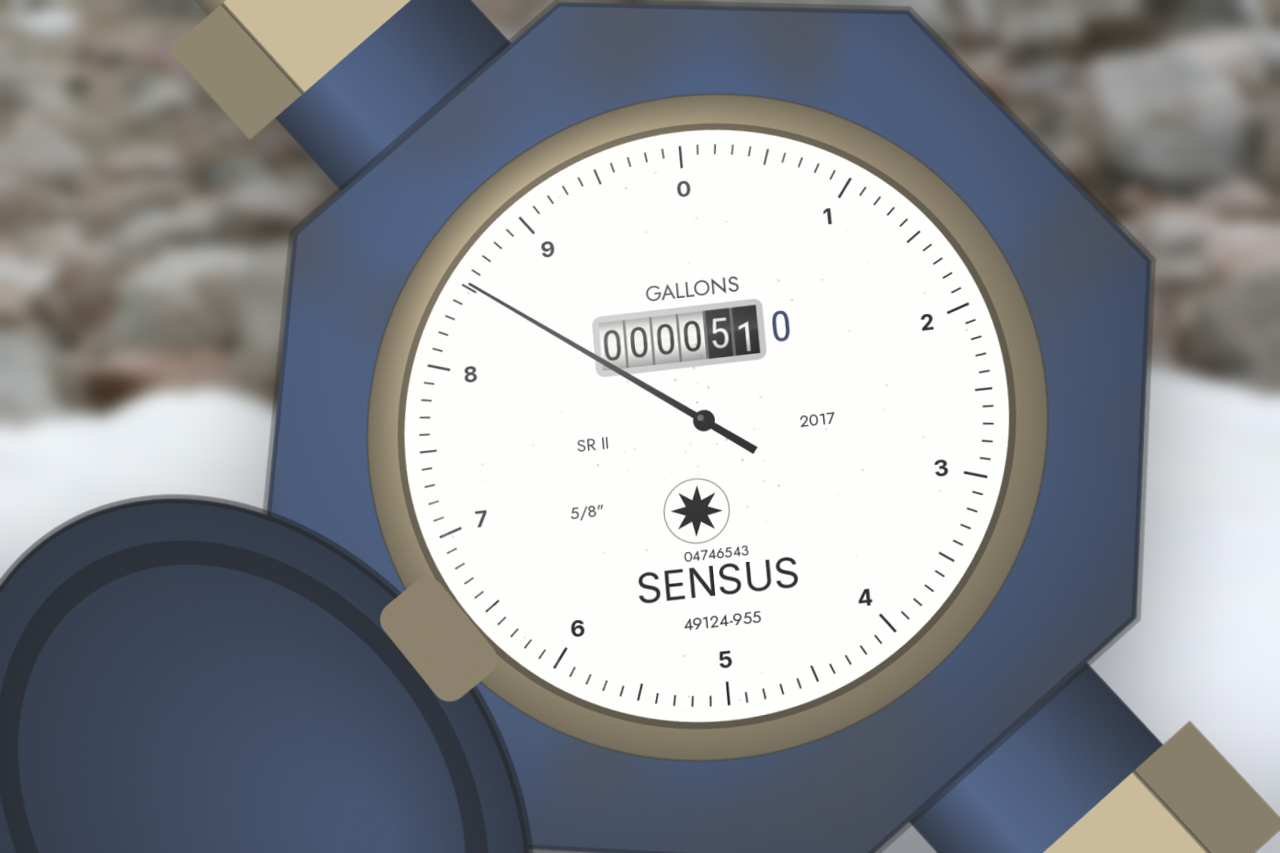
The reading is 508.5 gal
